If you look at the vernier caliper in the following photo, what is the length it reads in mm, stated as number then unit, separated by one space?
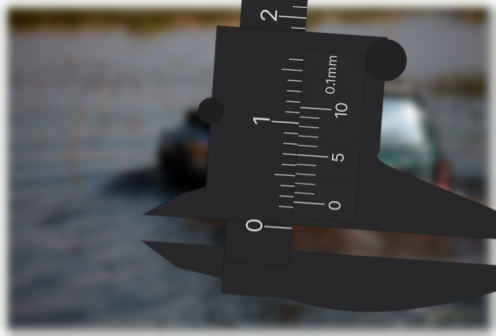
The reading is 2.5 mm
